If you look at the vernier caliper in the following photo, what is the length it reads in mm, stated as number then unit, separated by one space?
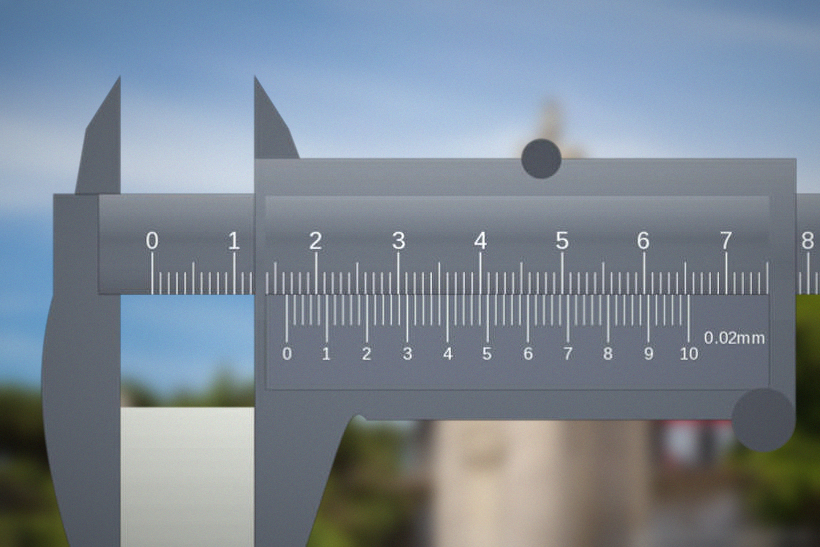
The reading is 16.4 mm
